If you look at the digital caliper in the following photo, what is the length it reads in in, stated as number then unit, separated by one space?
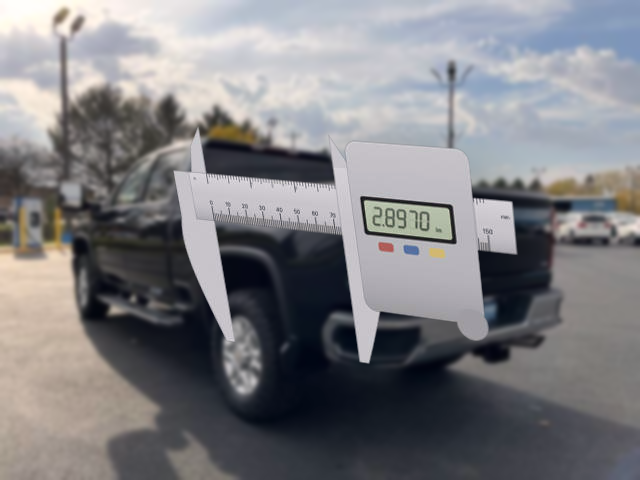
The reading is 2.8970 in
